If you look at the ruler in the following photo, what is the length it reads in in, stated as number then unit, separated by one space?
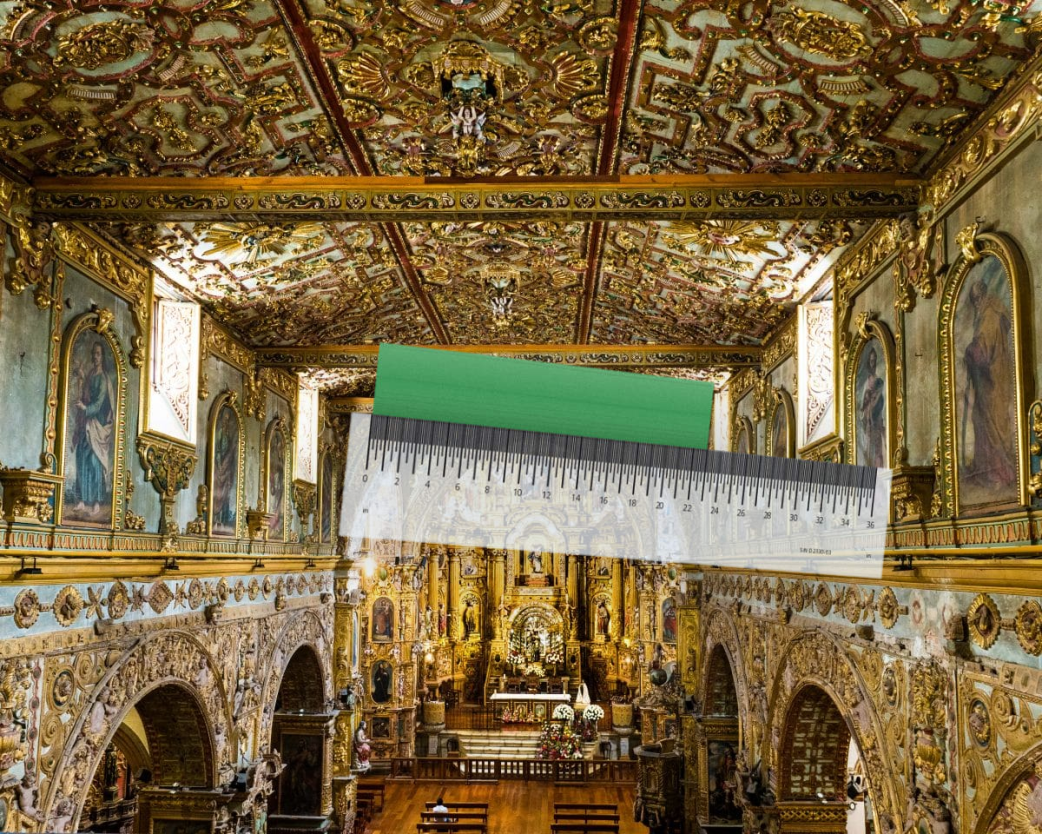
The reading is 23 in
